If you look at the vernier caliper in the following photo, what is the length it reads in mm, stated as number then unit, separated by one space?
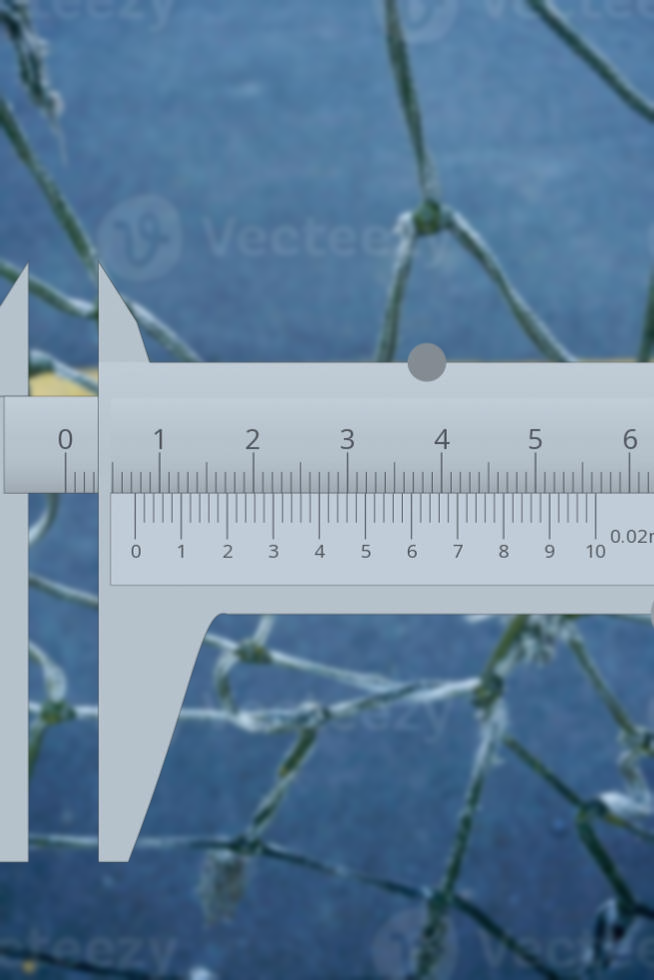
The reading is 7.4 mm
